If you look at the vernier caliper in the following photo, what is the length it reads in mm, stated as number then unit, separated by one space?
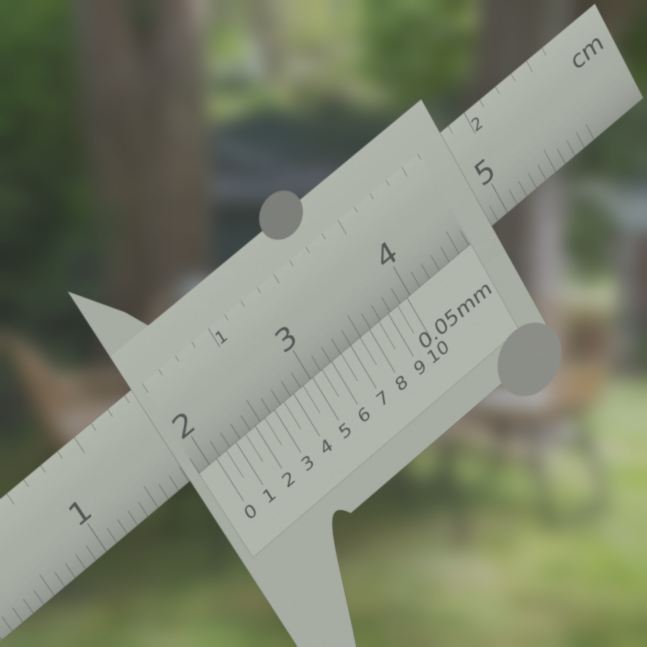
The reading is 20.7 mm
